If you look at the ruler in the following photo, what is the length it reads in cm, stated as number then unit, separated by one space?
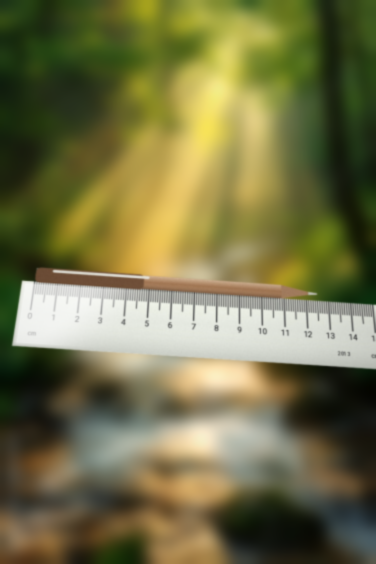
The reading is 12.5 cm
